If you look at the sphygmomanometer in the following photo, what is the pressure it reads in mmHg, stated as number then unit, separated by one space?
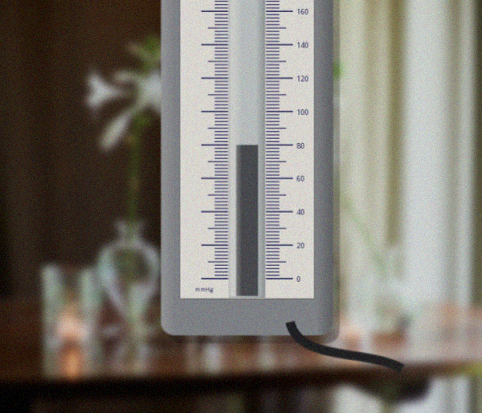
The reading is 80 mmHg
